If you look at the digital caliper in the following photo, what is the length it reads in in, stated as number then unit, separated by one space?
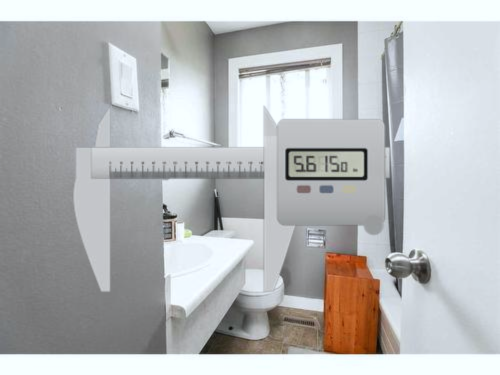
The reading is 5.6150 in
